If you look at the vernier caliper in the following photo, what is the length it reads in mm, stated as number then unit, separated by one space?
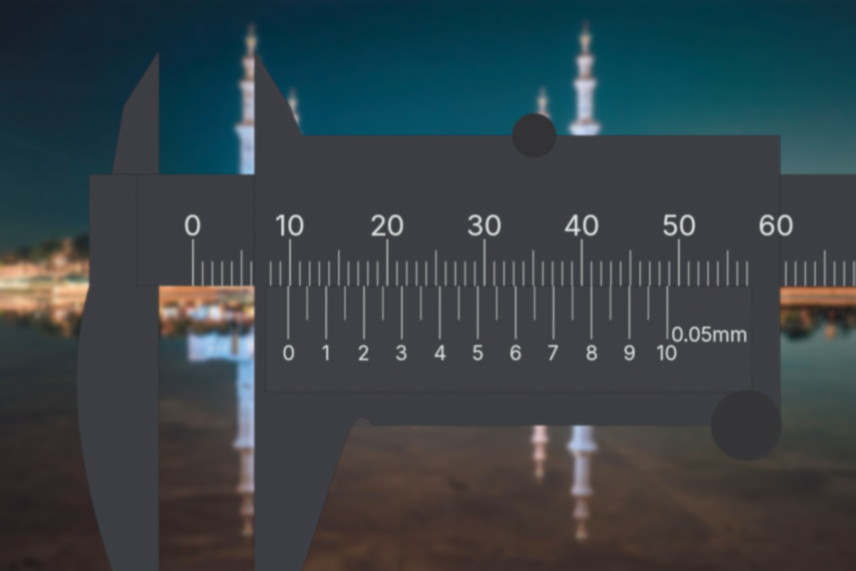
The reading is 9.8 mm
